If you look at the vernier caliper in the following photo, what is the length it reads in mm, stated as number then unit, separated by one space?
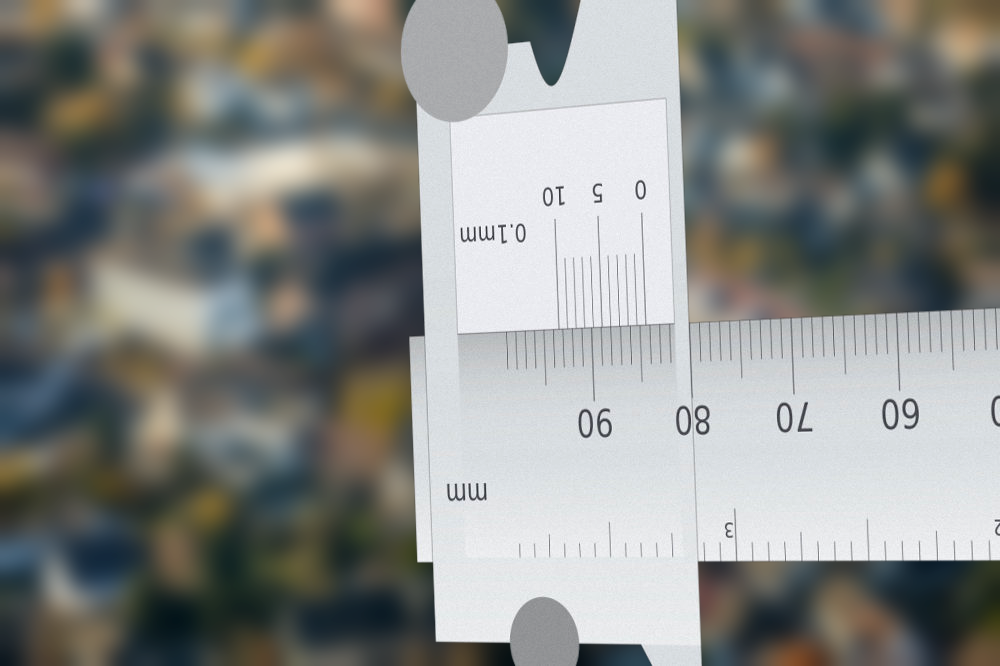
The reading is 84.4 mm
